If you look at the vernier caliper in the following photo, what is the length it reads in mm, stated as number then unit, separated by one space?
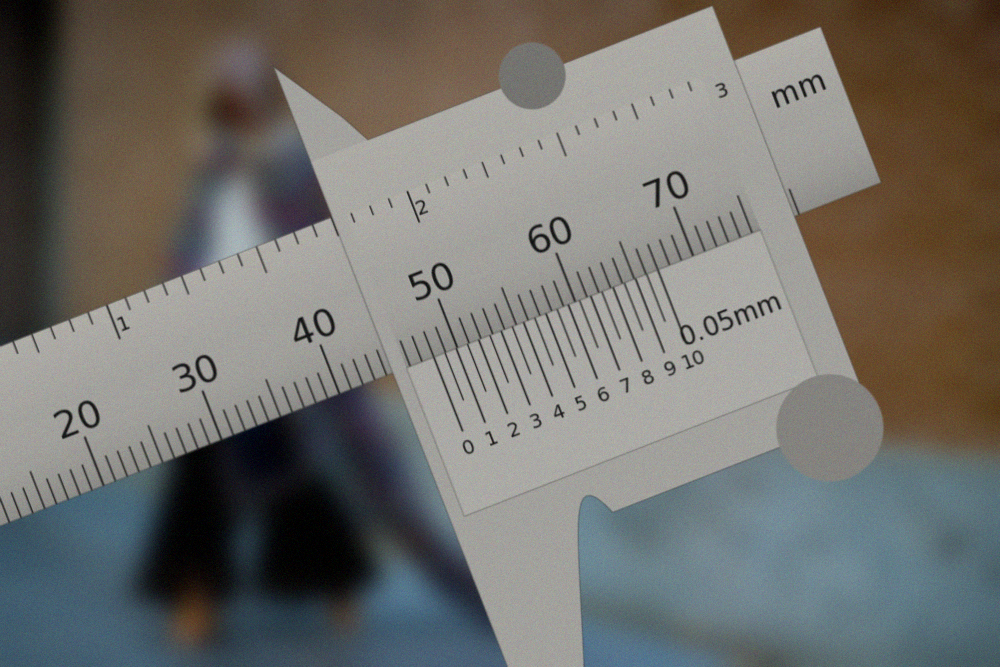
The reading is 48.0 mm
